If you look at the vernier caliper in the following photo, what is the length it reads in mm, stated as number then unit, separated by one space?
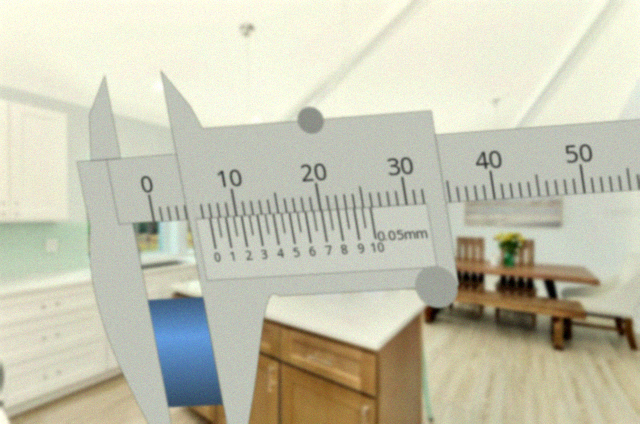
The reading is 6.8 mm
